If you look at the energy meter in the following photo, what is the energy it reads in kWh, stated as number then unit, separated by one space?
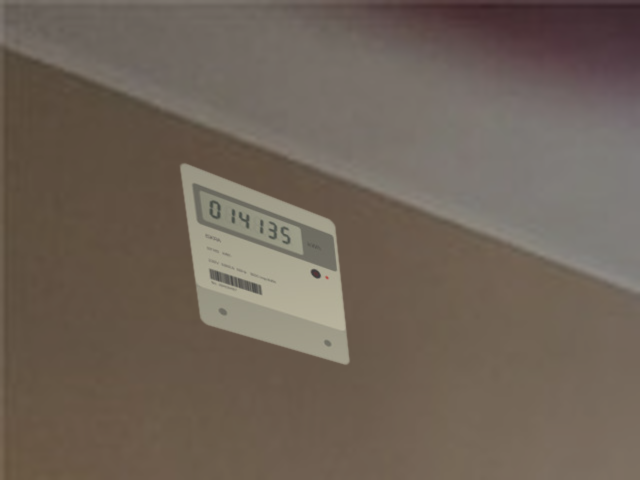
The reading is 14135 kWh
